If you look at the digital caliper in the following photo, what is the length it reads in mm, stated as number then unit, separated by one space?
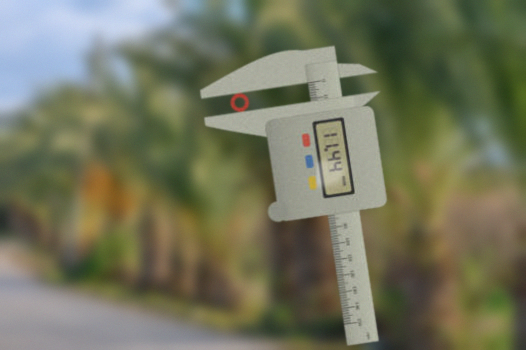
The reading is 11.44 mm
